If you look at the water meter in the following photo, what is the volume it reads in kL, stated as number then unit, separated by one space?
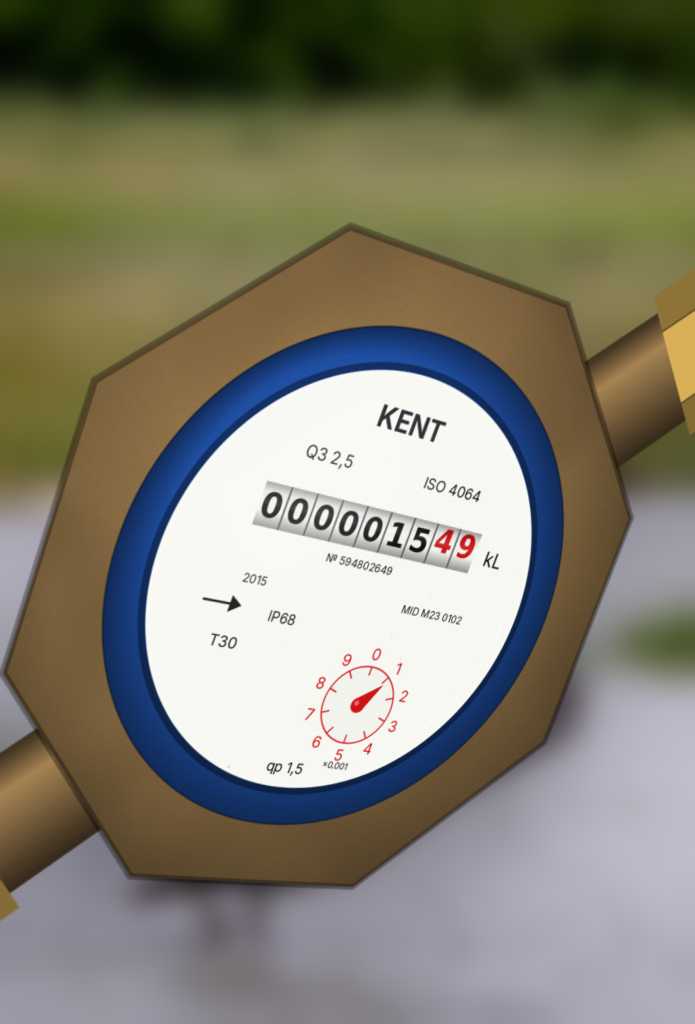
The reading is 15.491 kL
